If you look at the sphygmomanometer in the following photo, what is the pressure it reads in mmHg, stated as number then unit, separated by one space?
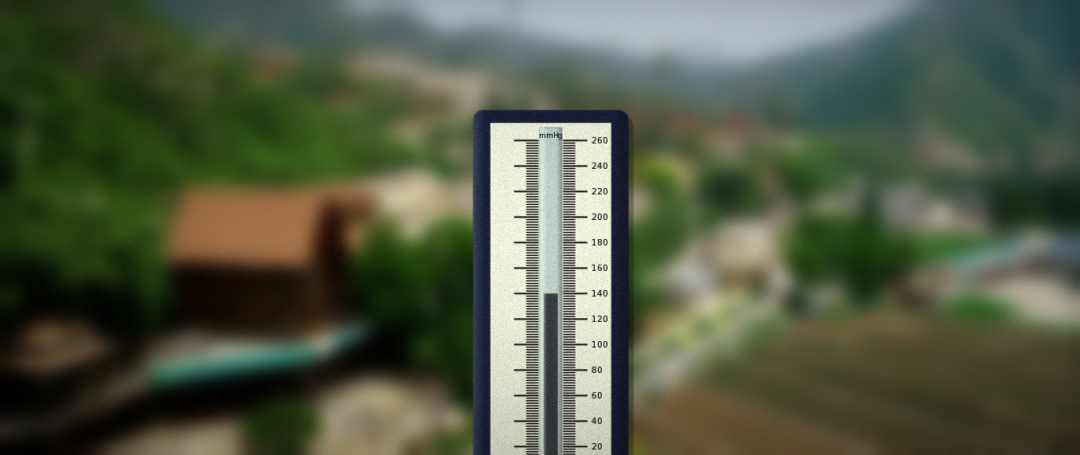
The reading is 140 mmHg
